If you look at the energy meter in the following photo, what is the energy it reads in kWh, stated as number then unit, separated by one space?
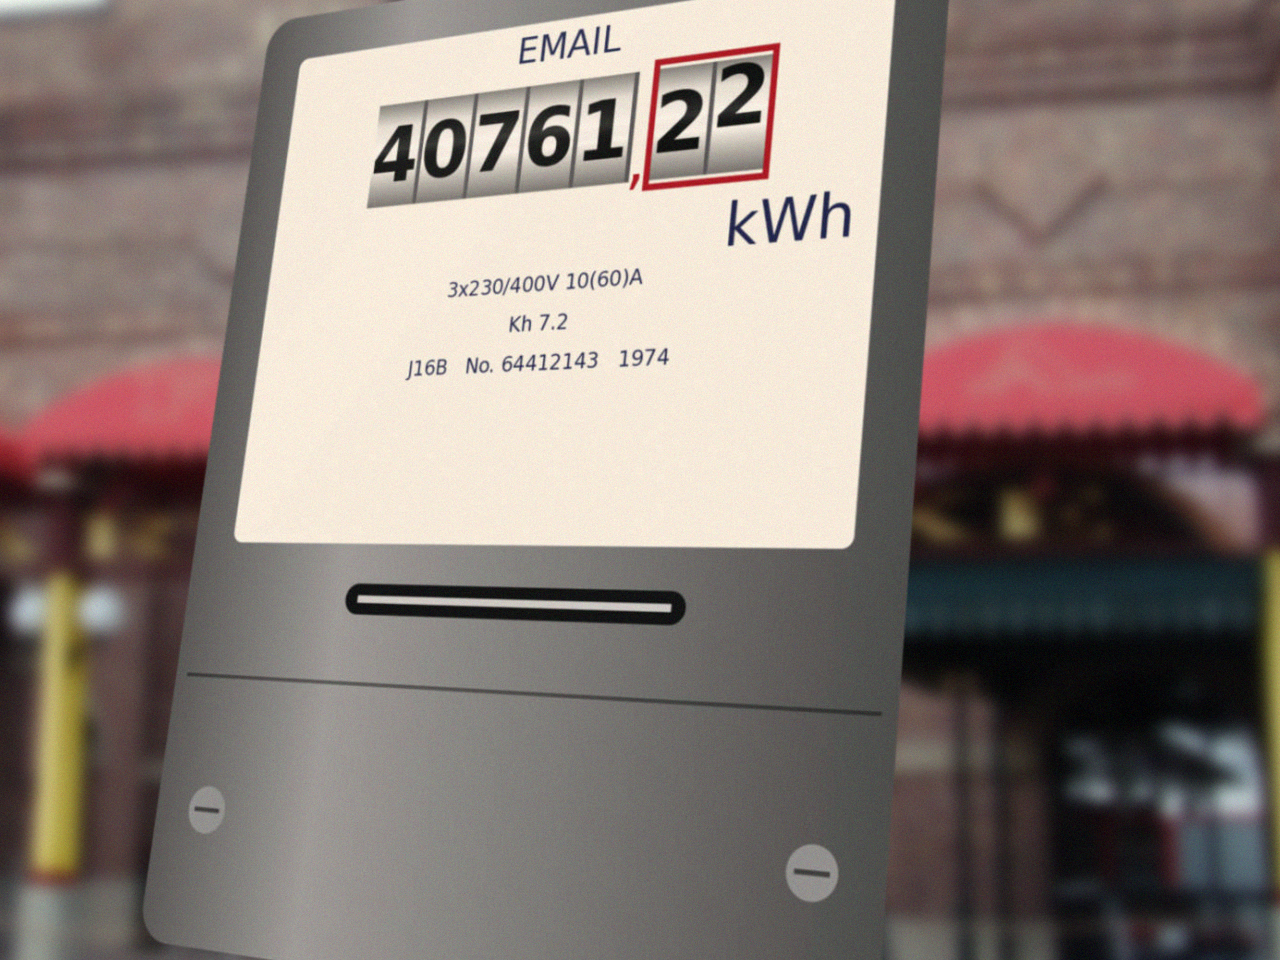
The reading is 40761.22 kWh
